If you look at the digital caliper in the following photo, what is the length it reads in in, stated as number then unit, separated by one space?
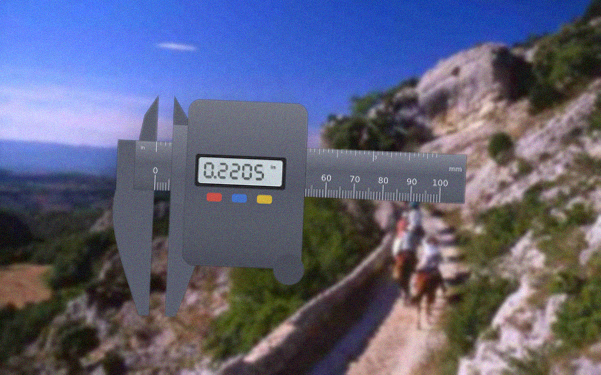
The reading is 0.2205 in
